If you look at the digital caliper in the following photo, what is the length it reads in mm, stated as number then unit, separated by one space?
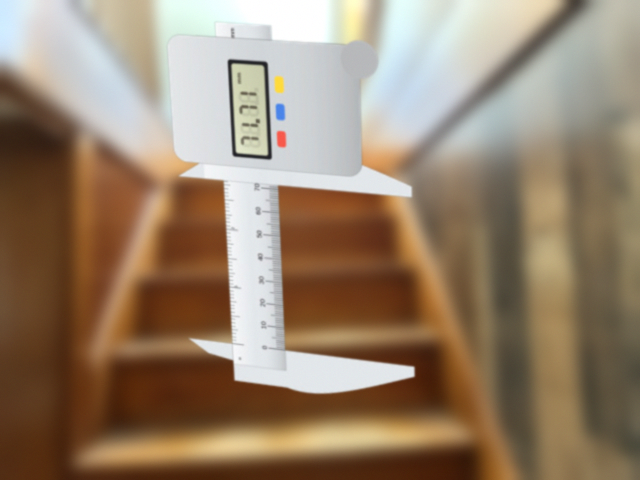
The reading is 71.71 mm
